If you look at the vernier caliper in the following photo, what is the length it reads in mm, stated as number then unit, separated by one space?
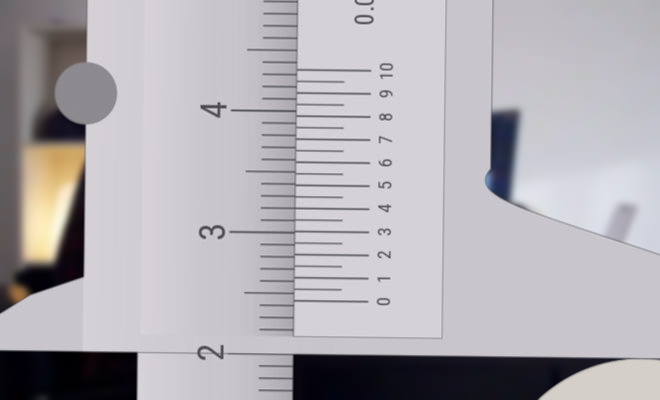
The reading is 24.4 mm
